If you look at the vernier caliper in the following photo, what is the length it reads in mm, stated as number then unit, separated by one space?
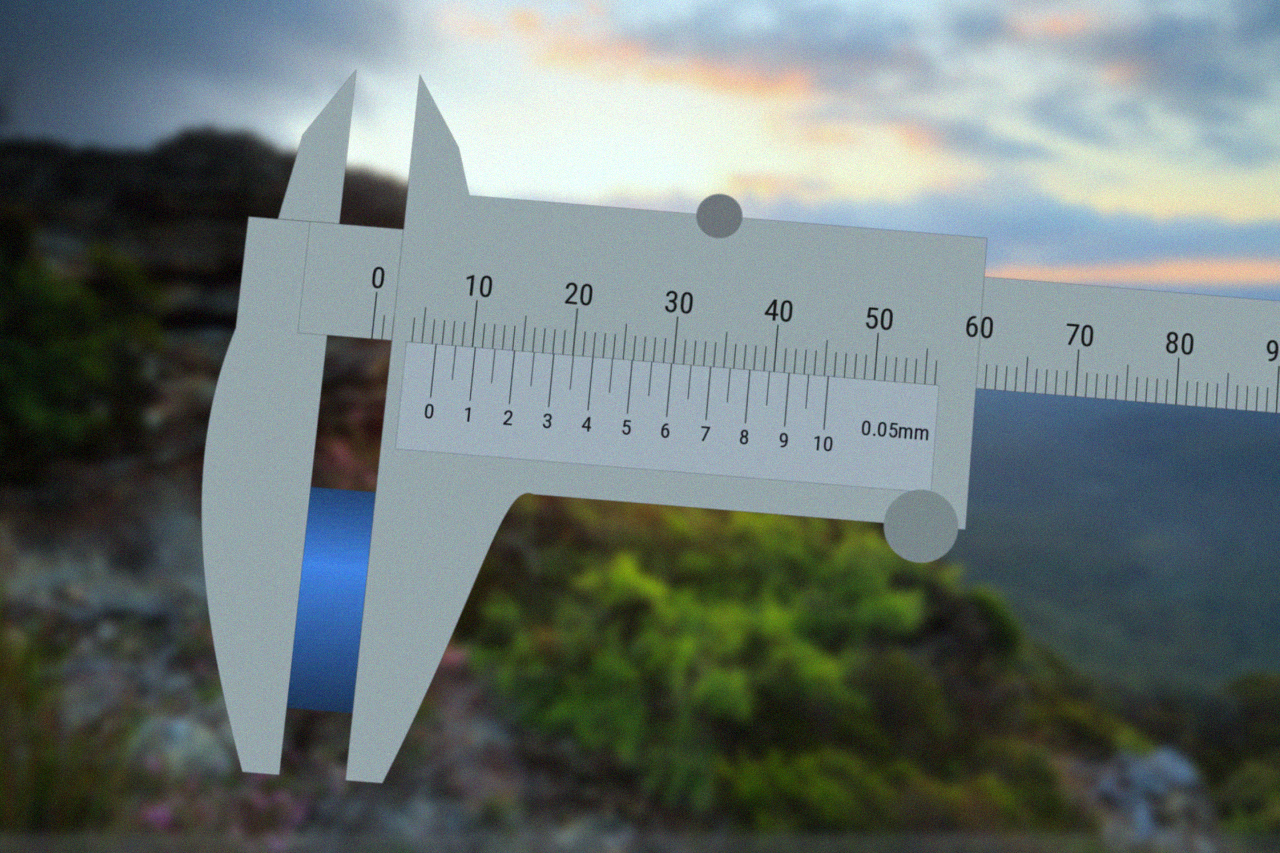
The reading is 6.4 mm
